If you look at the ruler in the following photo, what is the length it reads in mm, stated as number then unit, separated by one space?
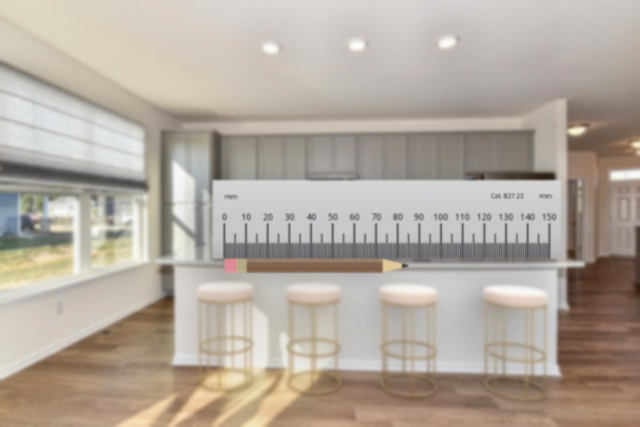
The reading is 85 mm
